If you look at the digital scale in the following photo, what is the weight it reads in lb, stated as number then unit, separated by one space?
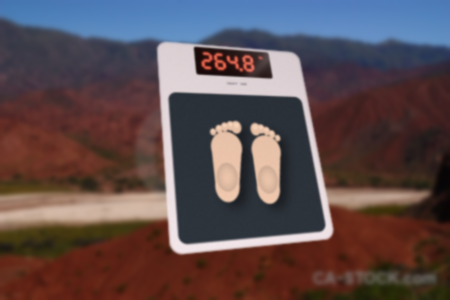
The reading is 264.8 lb
